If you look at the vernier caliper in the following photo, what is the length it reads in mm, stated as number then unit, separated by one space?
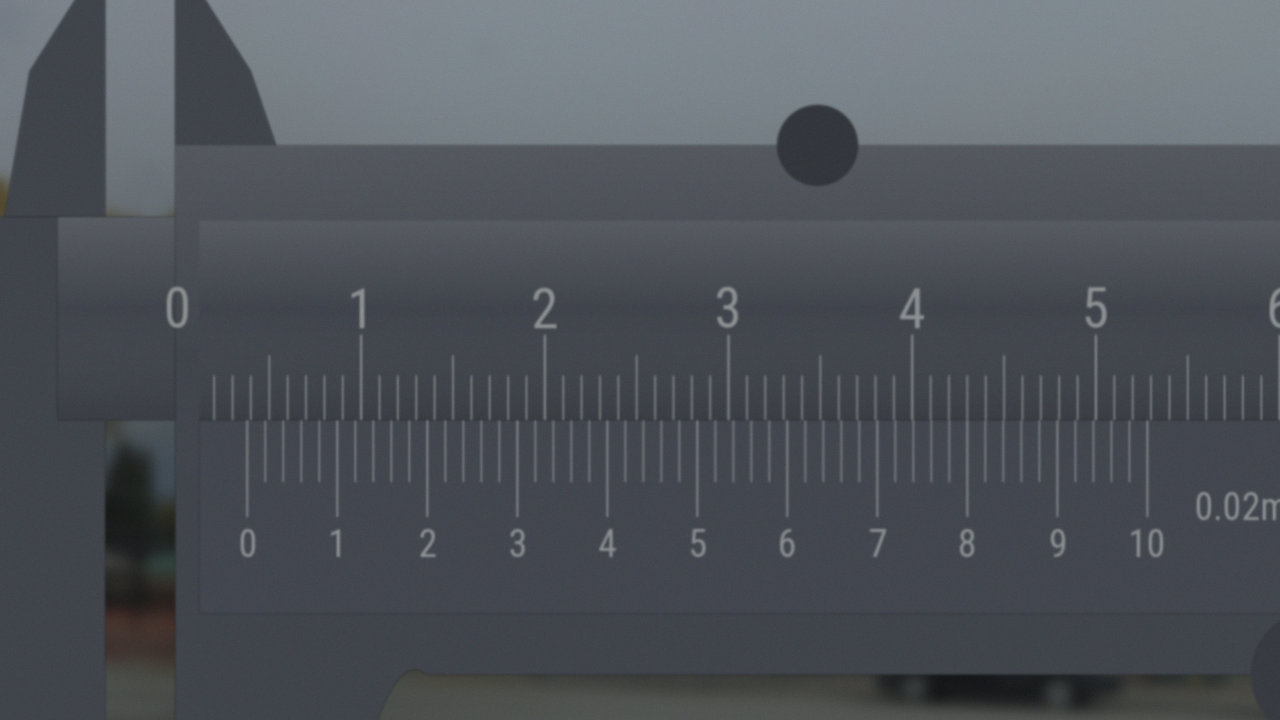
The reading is 3.8 mm
